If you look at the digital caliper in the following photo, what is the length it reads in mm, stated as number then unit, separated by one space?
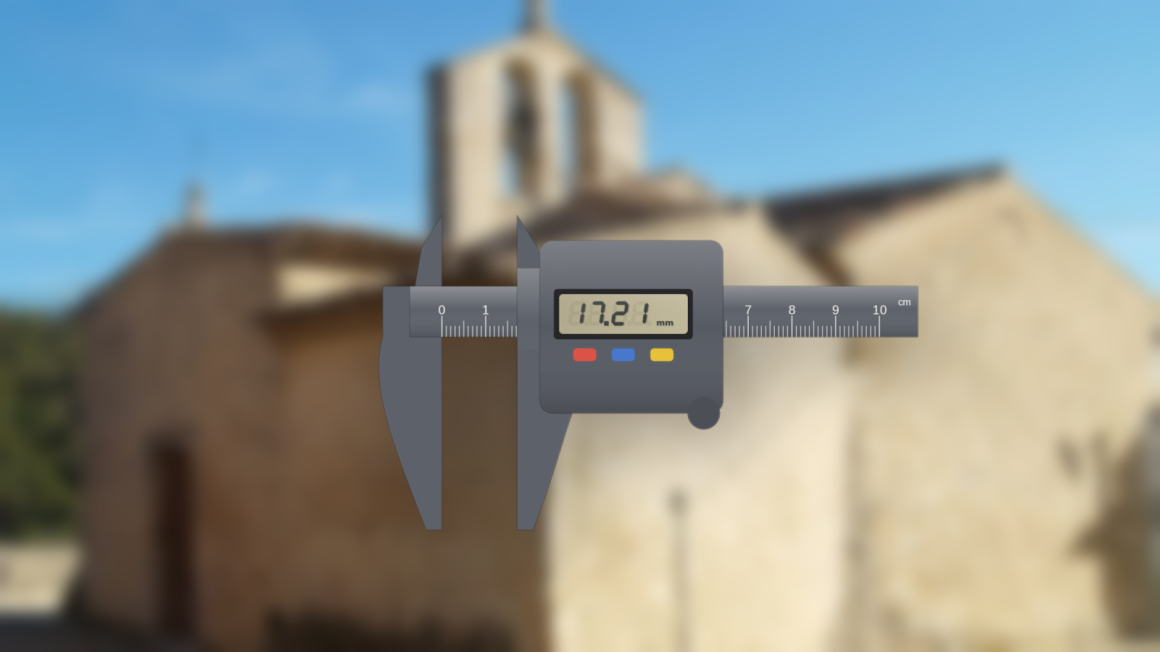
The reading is 17.21 mm
